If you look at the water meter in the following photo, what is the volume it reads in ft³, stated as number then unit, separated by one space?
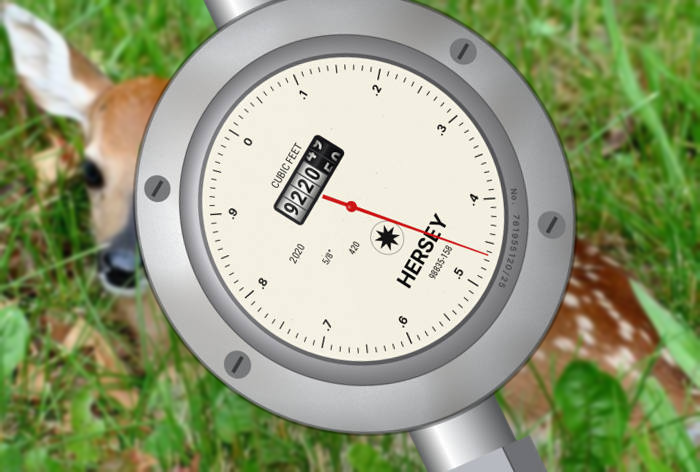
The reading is 922049.46 ft³
